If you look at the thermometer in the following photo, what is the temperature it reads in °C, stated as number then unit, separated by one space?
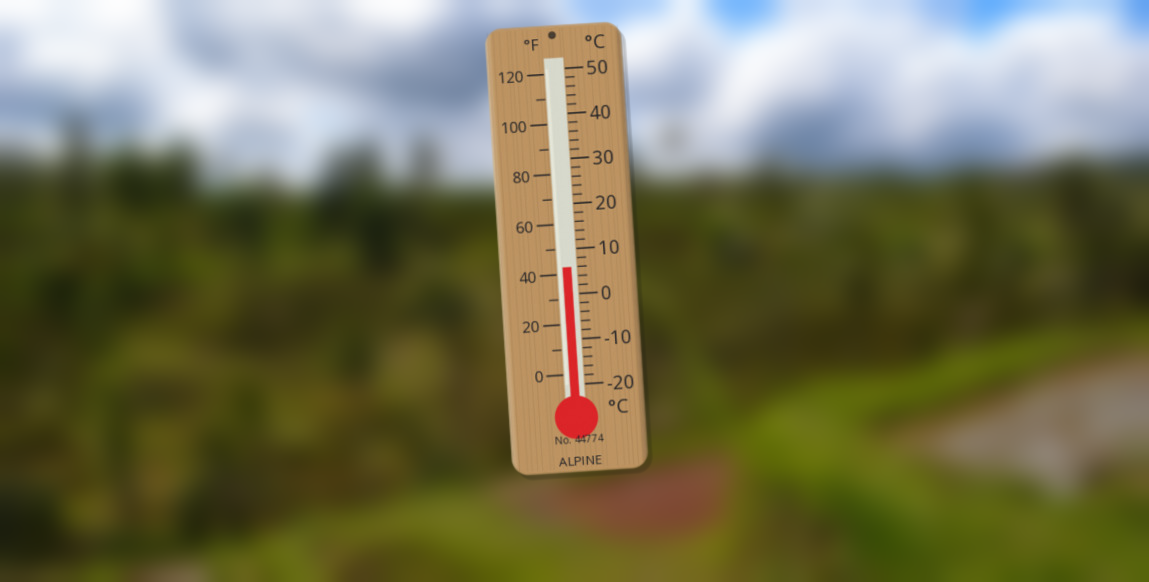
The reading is 6 °C
